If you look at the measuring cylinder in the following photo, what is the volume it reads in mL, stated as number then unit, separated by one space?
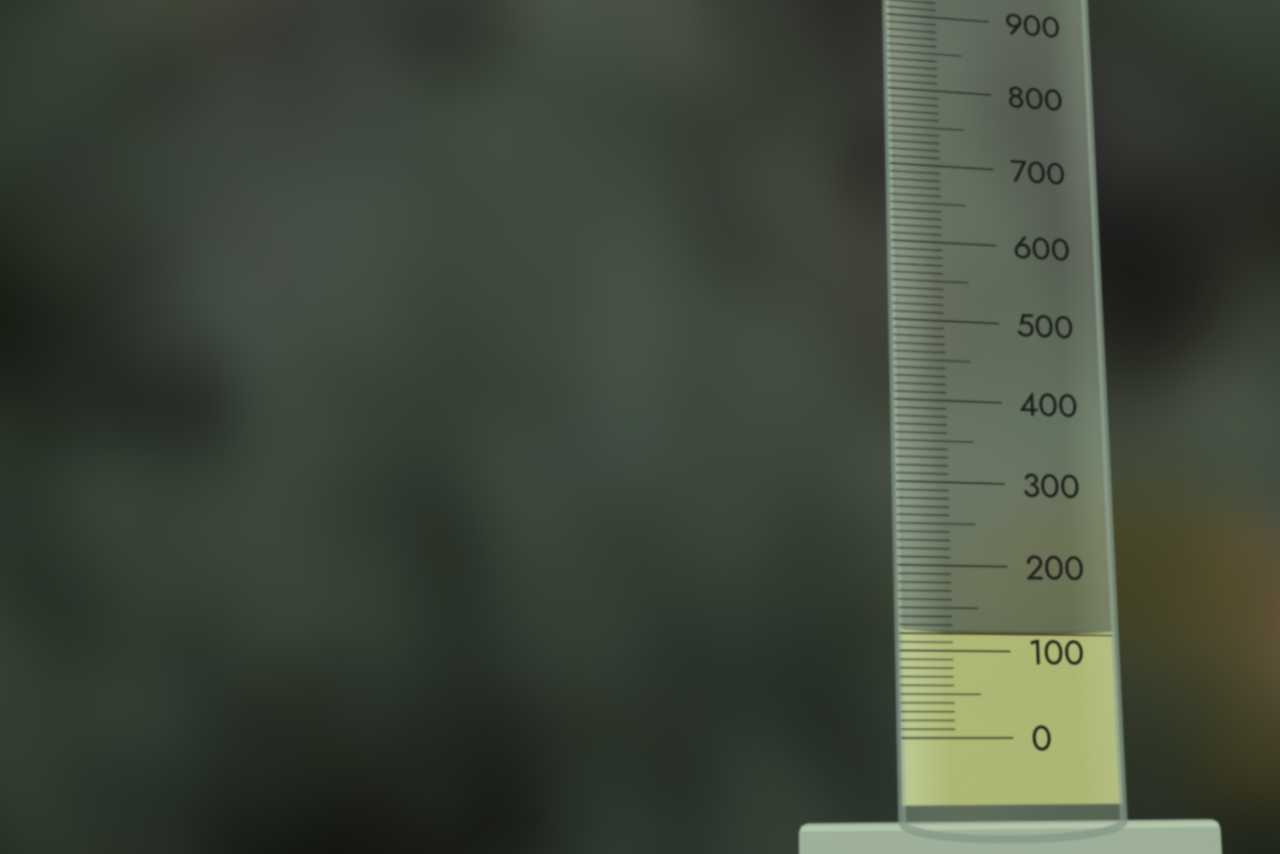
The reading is 120 mL
